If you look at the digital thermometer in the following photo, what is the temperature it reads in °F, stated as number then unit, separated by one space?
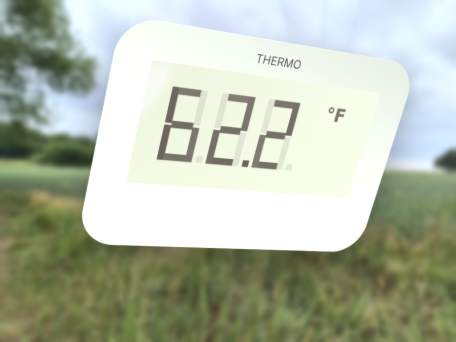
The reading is 62.2 °F
